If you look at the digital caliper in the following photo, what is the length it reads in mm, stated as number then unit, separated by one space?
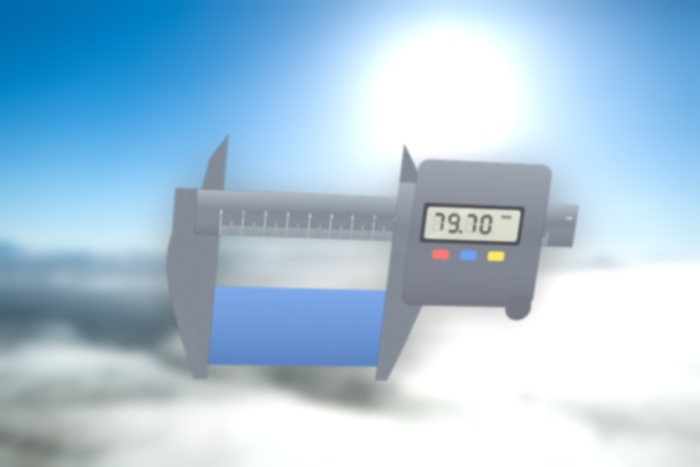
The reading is 79.70 mm
